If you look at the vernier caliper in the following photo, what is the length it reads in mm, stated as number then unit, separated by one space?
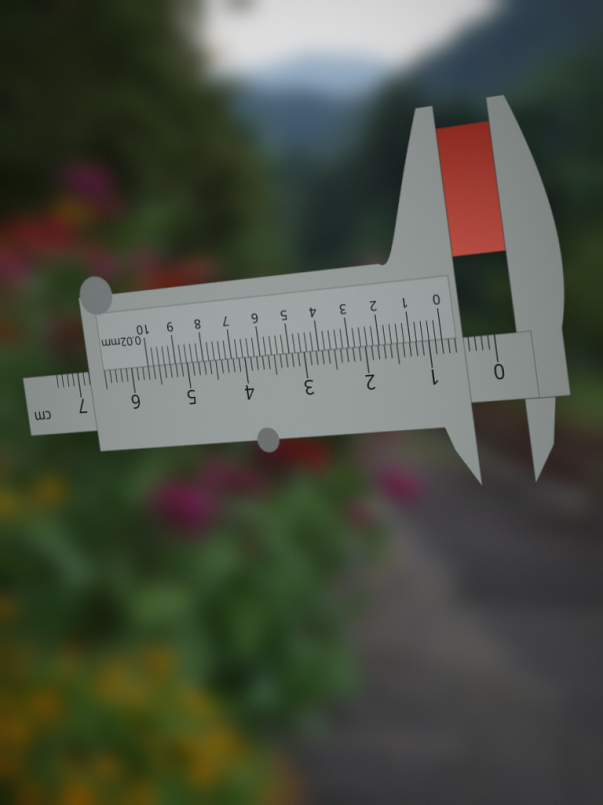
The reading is 8.0 mm
